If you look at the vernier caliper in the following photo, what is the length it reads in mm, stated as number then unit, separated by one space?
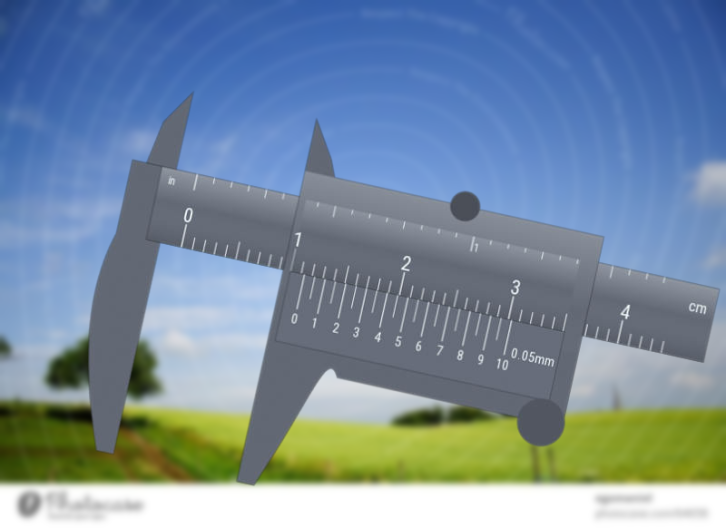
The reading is 11.3 mm
